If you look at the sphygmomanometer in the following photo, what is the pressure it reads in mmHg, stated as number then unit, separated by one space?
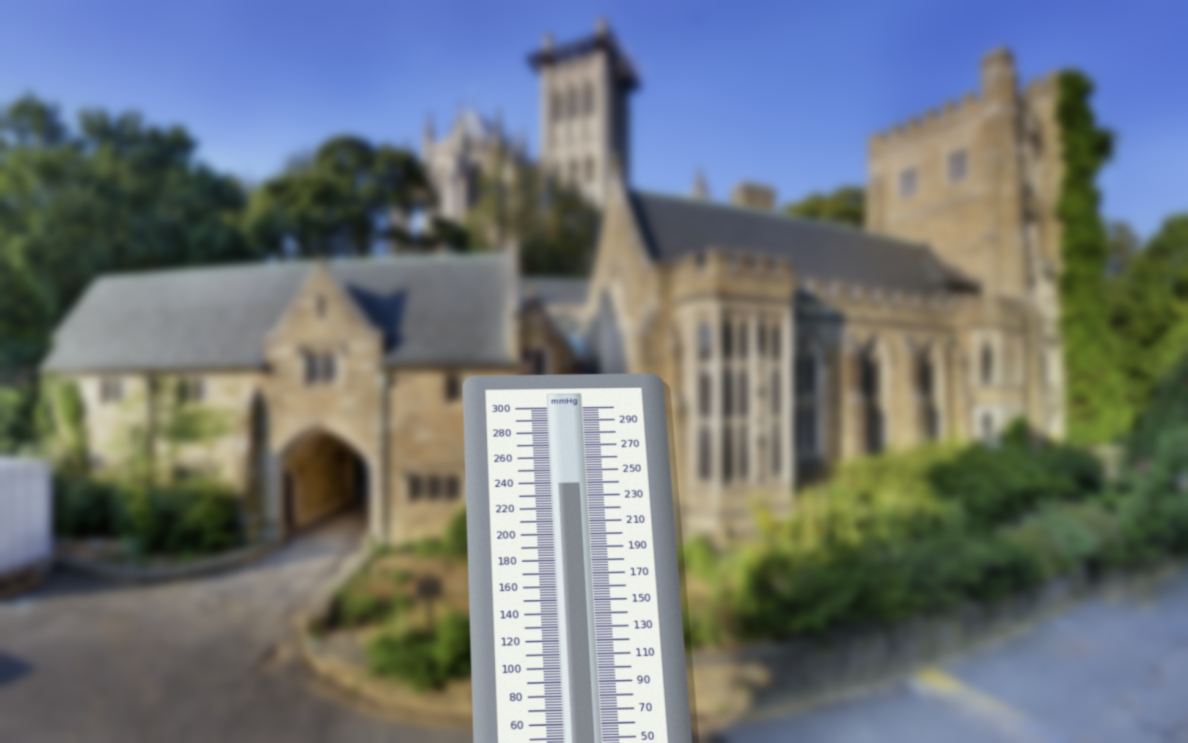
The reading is 240 mmHg
